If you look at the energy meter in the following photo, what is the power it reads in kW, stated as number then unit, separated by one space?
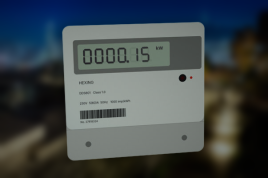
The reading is 0.15 kW
